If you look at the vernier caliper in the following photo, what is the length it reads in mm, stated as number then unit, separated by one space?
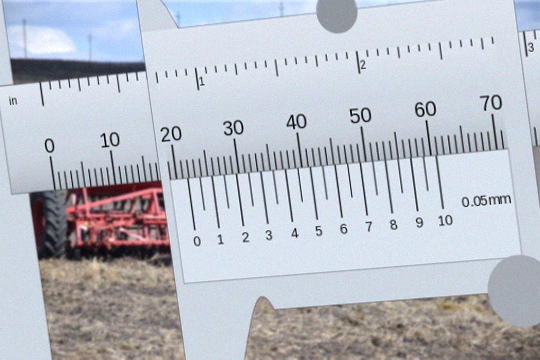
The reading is 21.8 mm
